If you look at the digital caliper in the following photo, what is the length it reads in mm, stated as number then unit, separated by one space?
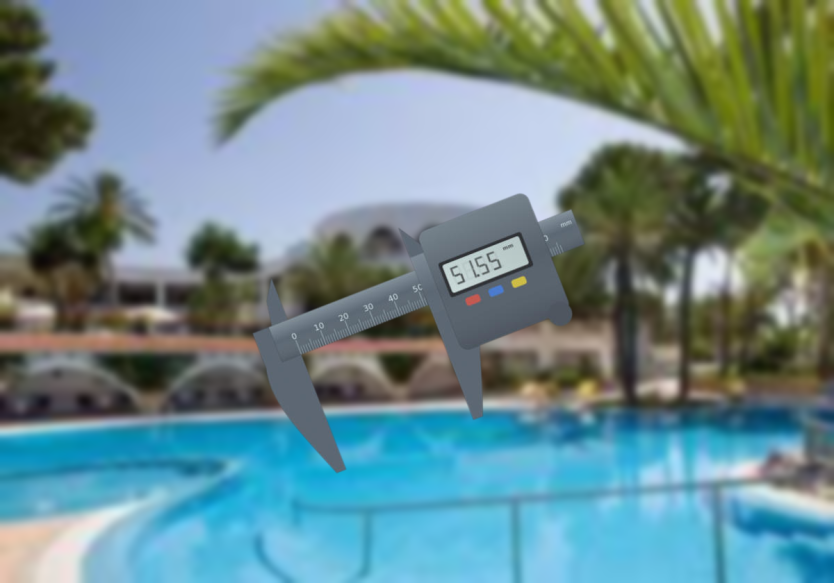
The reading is 51.55 mm
